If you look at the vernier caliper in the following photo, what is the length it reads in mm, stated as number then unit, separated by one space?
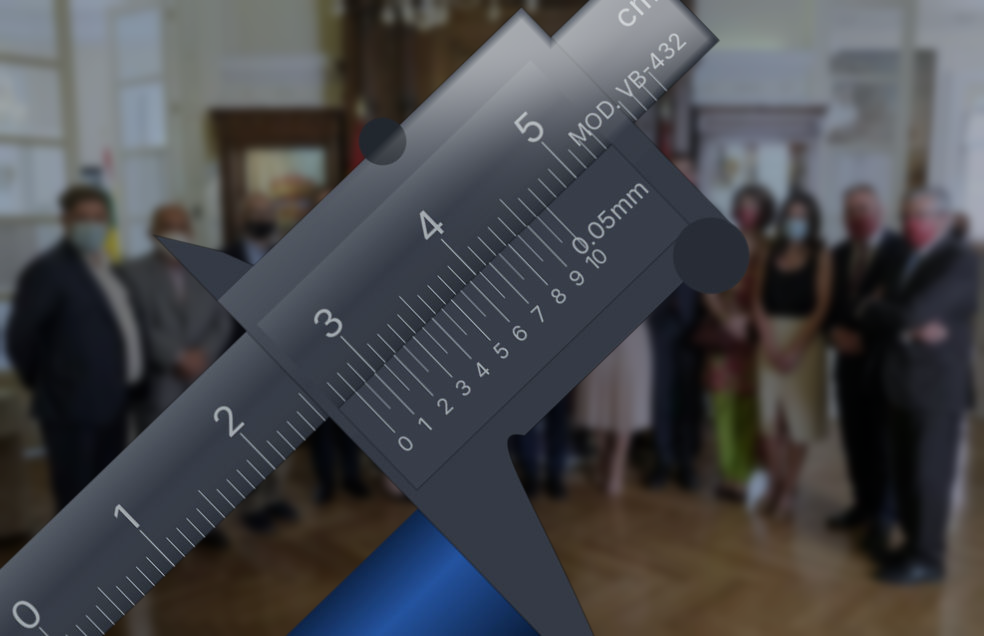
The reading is 28.0 mm
